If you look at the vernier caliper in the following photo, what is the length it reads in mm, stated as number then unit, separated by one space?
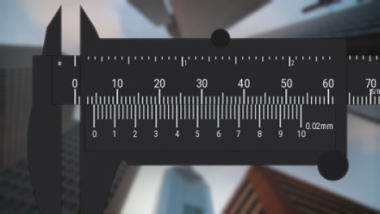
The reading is 4.5 mm
